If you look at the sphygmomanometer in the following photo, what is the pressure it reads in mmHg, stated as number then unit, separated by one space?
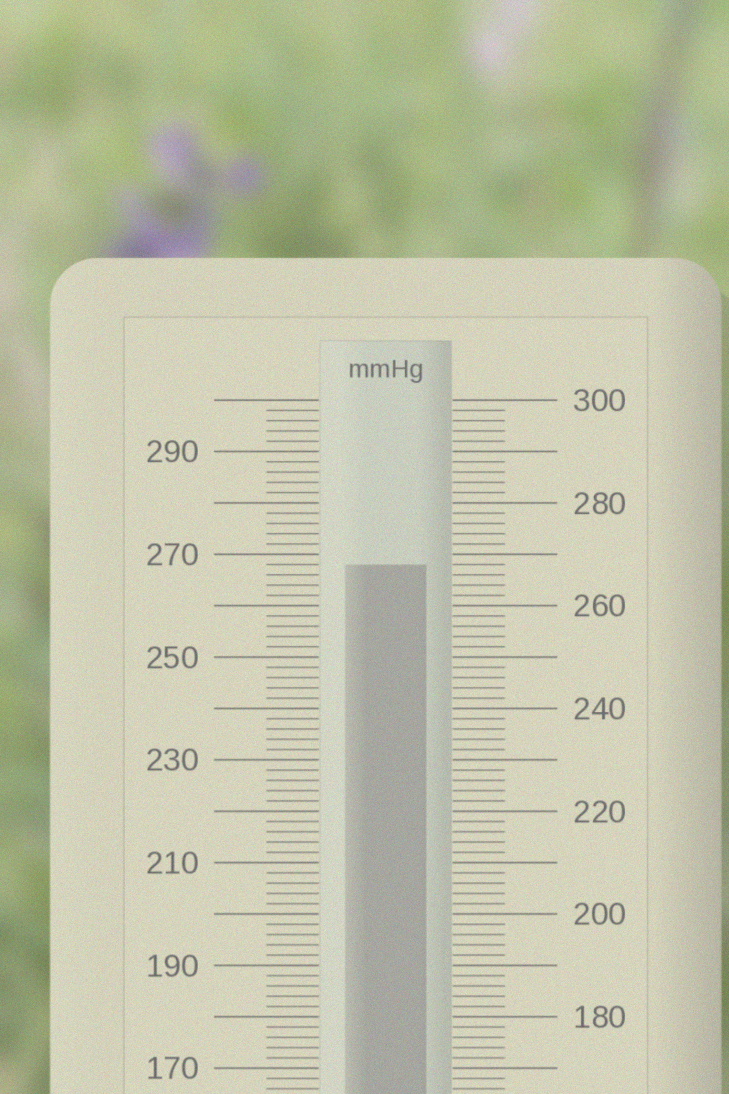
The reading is 268 mmHg
